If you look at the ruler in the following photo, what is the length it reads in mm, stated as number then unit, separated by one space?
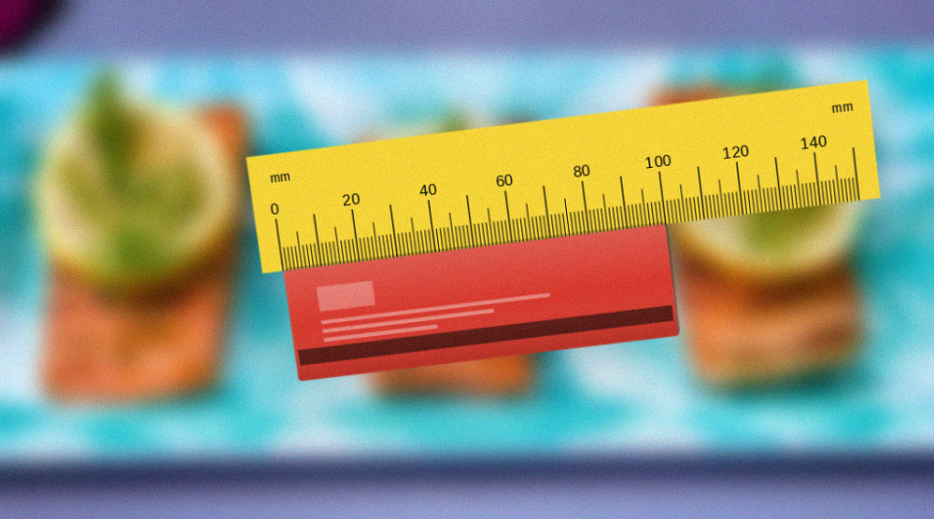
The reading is 100 mm
